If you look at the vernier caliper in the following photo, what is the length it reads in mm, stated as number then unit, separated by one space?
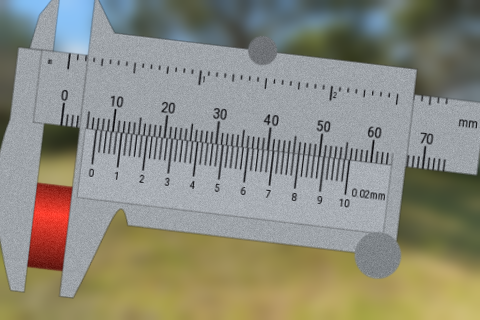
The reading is 6.8 mm
